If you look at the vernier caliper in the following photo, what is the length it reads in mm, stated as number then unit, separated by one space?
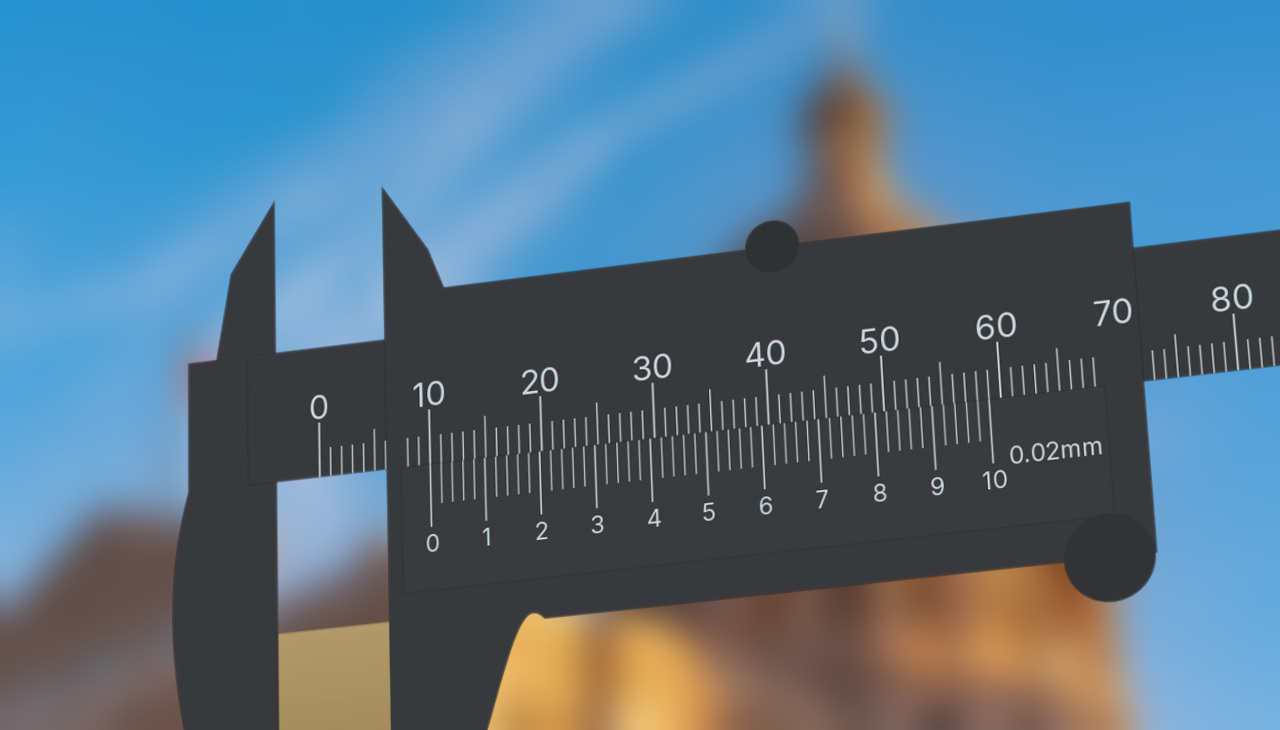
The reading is 10.0 mm
